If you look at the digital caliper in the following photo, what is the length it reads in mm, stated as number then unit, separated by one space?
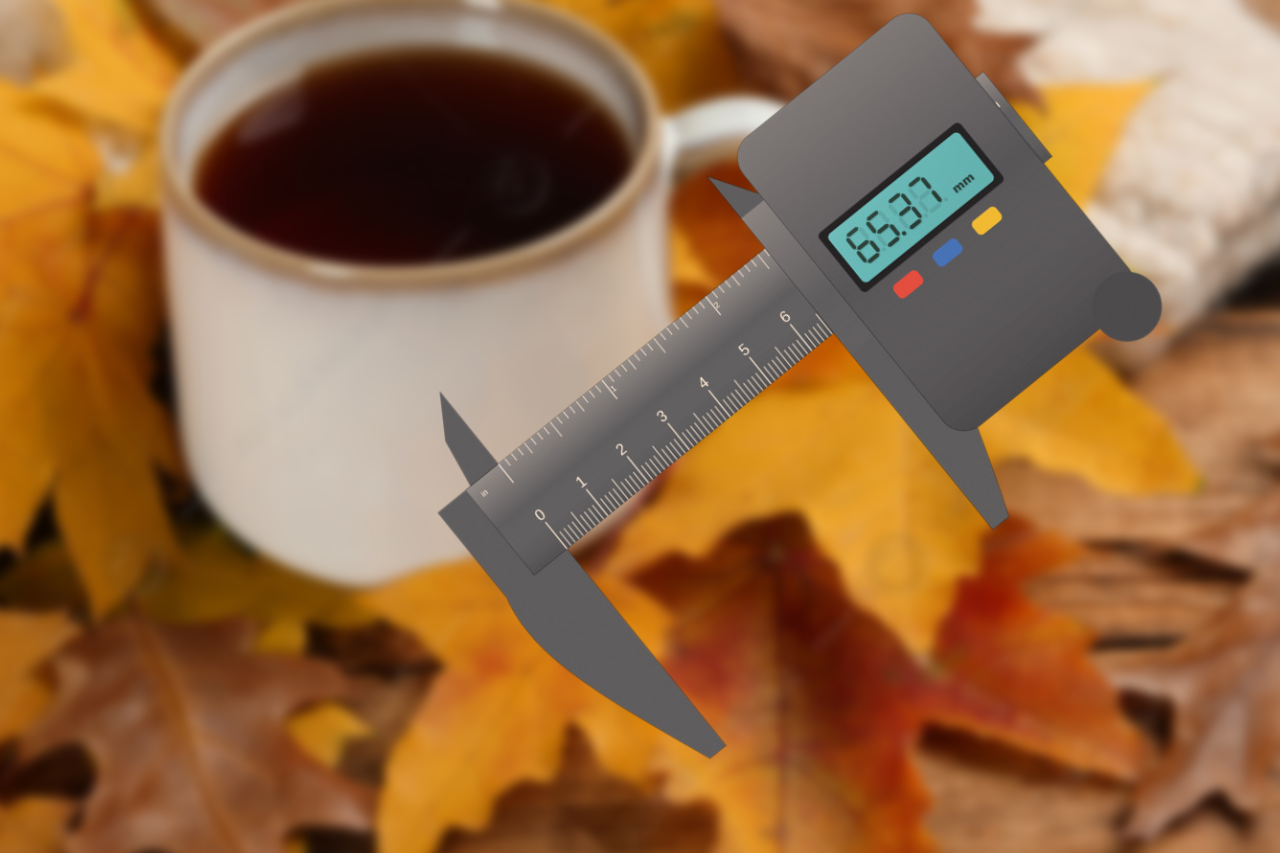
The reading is 65.37 mm
